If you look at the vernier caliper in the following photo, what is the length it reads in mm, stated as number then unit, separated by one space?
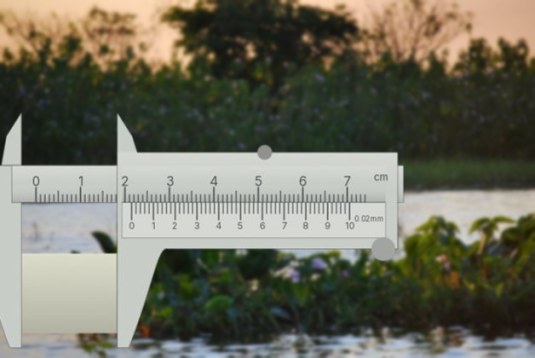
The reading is 21.5 mm
